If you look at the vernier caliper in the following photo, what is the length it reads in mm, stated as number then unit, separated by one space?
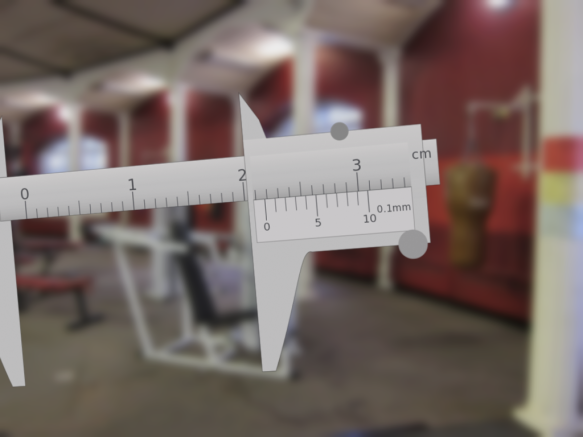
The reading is 21.8 mm
